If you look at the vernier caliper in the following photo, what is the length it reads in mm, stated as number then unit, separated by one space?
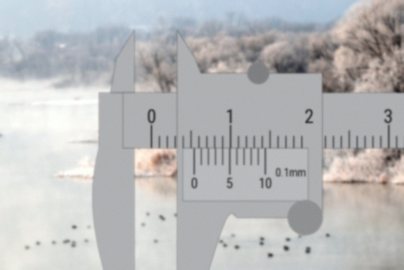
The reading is 5.4 mm
